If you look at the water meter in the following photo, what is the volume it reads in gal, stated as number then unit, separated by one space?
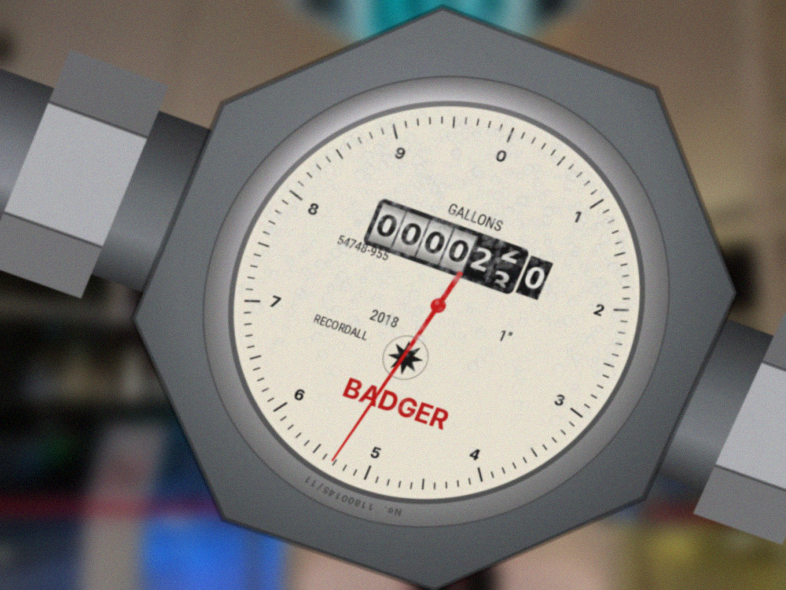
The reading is 225.3 gal
